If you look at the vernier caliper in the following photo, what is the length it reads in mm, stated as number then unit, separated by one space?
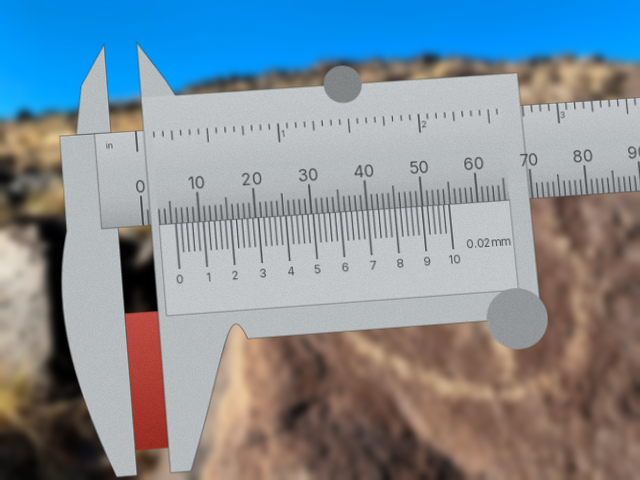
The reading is 5.8 mm
